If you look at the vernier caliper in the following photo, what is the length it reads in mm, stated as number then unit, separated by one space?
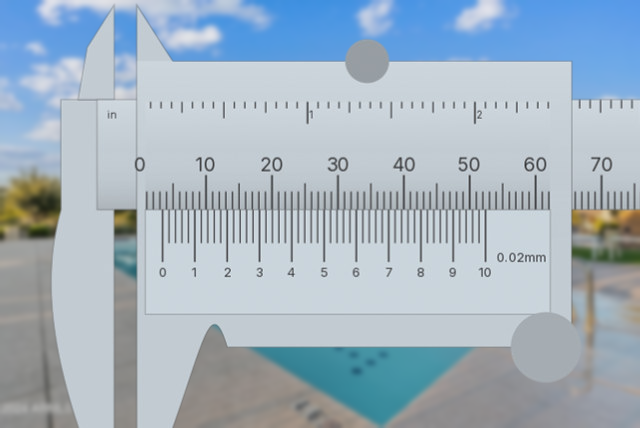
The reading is 3.4 mm
